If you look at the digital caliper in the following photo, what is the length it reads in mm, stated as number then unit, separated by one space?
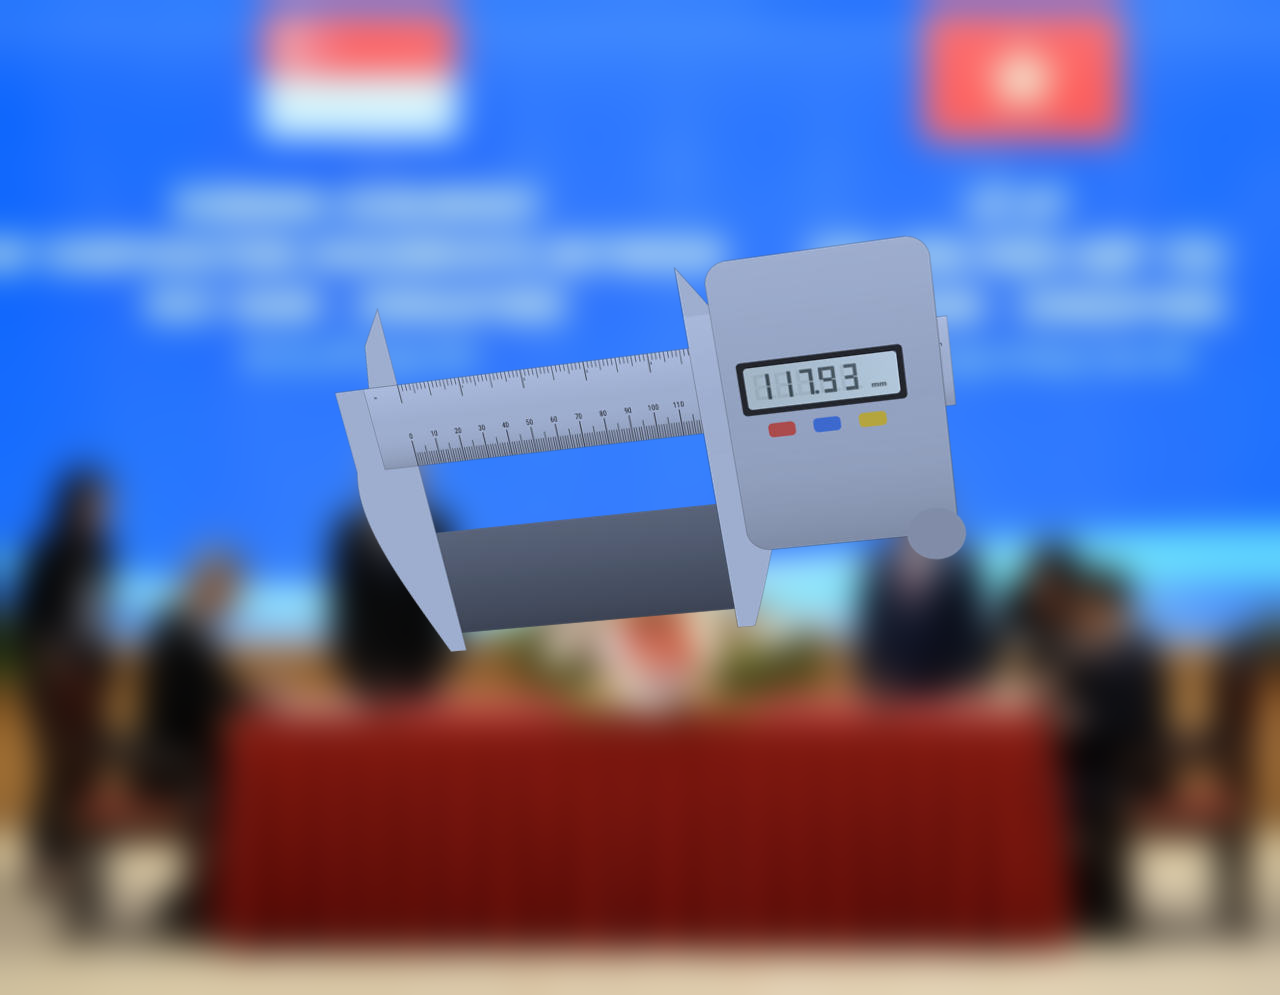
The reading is 117.93 mm
